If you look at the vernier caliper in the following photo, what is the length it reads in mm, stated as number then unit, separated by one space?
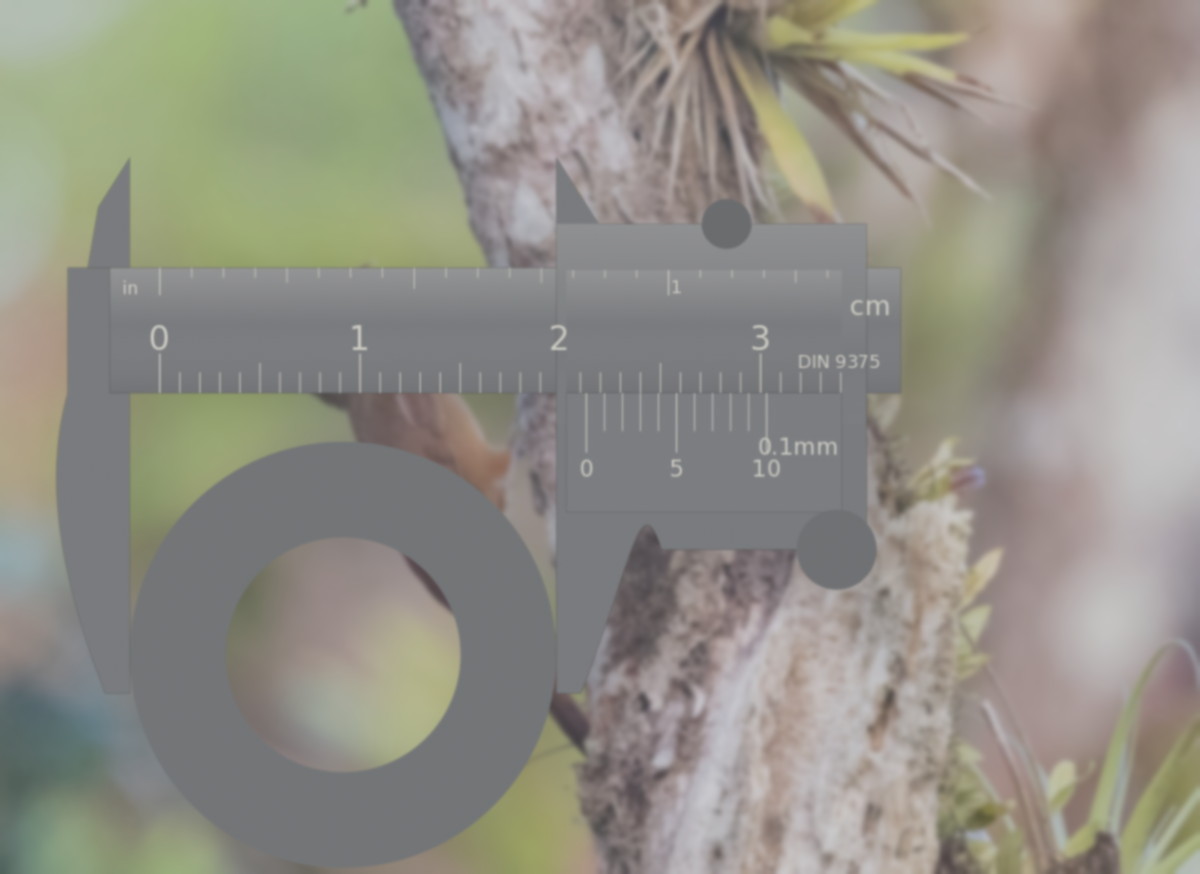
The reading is 21.3 mm
